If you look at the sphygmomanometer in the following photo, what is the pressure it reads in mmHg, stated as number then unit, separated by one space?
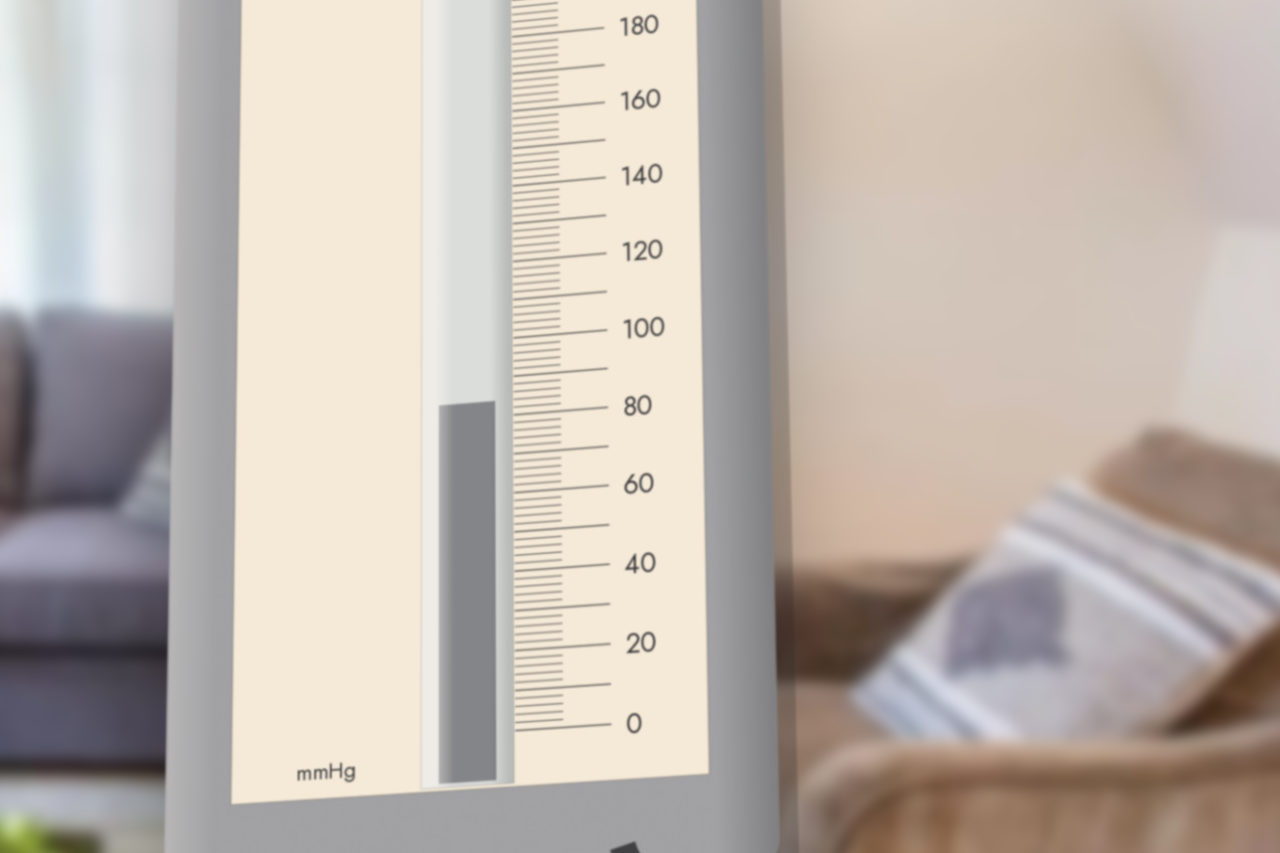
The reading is 84 mmHg
